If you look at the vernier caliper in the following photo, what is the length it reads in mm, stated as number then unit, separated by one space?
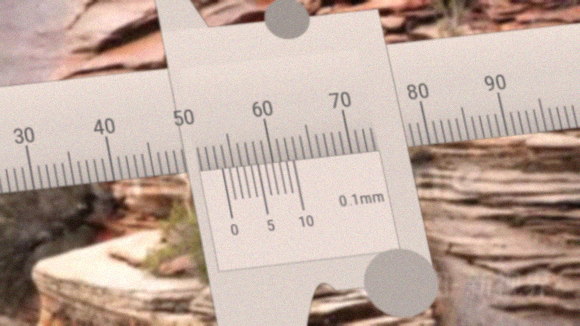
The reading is 53.6 mm
